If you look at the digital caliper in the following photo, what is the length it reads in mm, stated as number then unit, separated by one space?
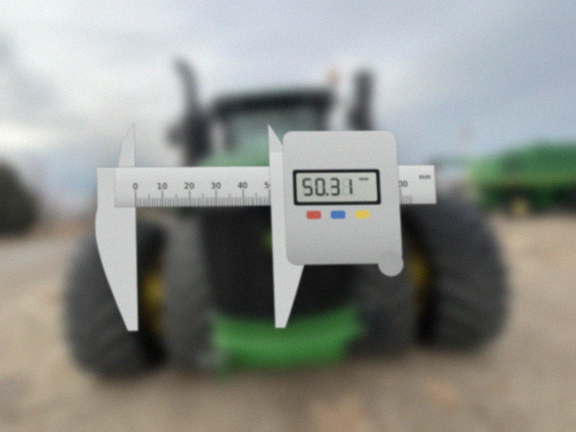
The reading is 50.31 mm
